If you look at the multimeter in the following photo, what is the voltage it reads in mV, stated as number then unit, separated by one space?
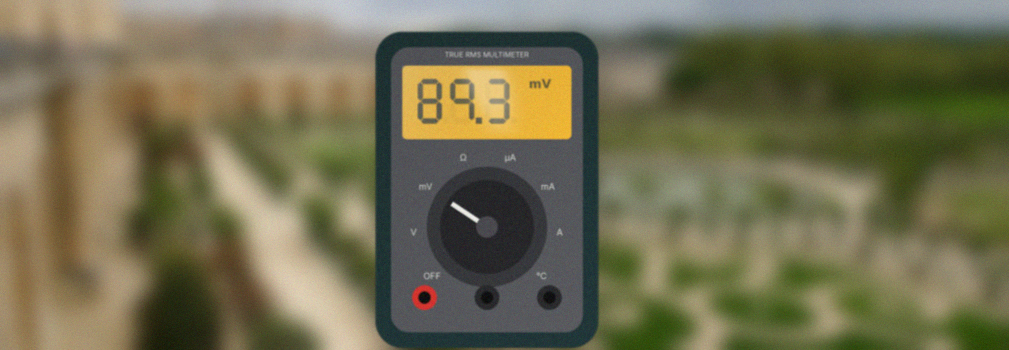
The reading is 89.3 mV
